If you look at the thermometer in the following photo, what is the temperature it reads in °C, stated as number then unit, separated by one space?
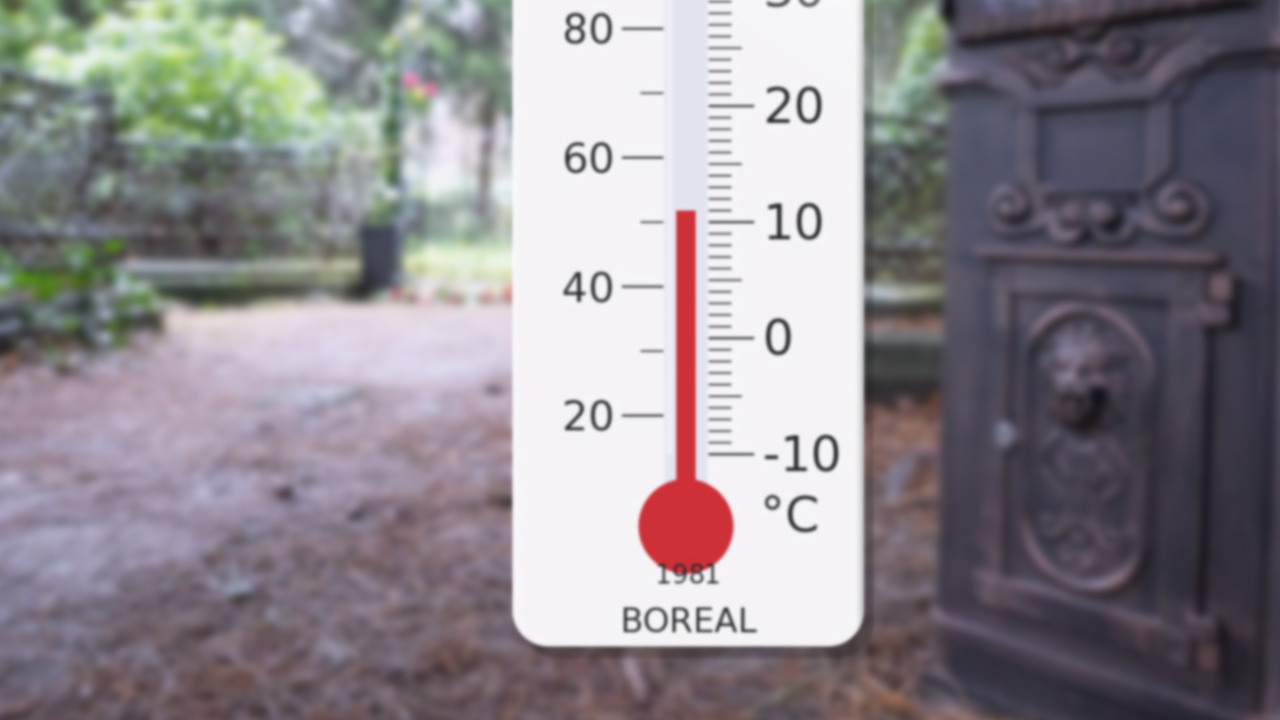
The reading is 11 °C
